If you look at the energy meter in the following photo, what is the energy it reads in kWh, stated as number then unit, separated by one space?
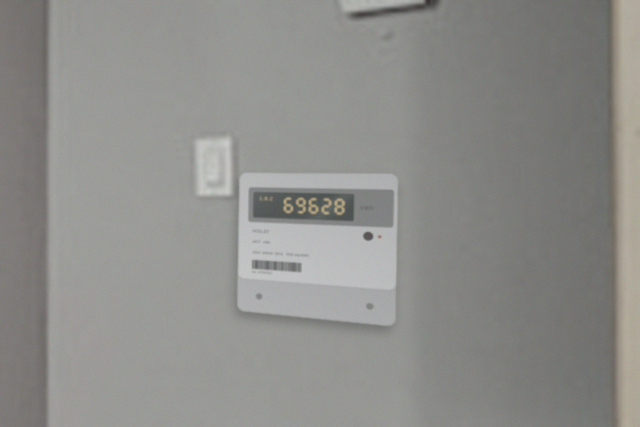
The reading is 69628 kWh
